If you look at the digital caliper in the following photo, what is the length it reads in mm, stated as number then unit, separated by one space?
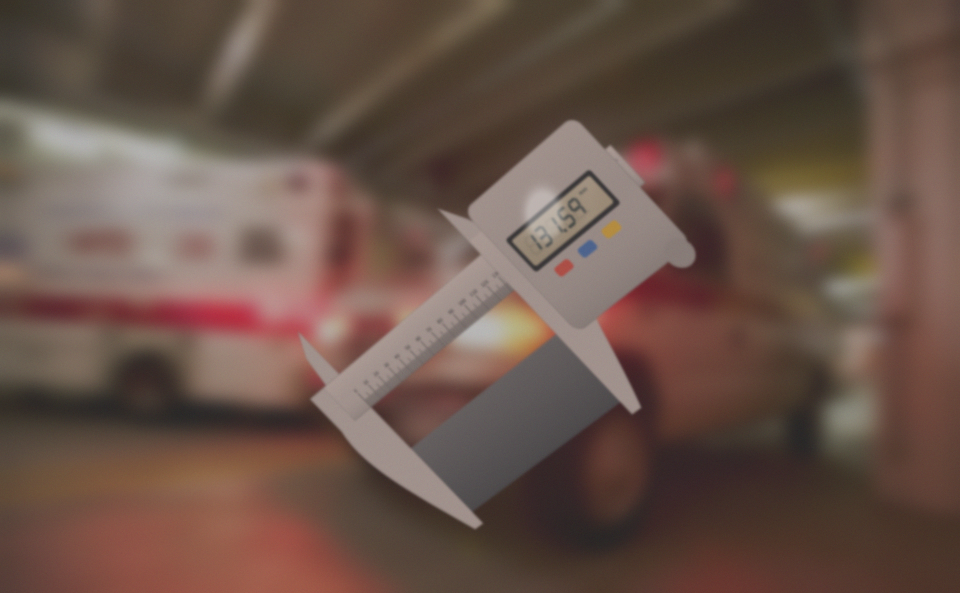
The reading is 131.59 mm
